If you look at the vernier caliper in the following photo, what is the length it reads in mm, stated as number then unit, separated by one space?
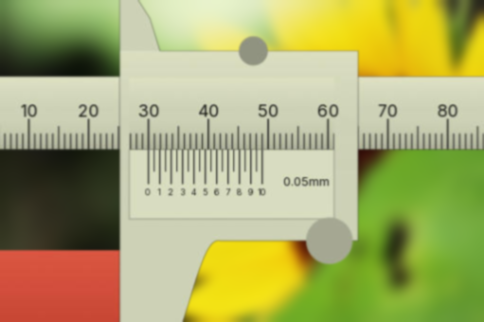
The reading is 30.0 mm
